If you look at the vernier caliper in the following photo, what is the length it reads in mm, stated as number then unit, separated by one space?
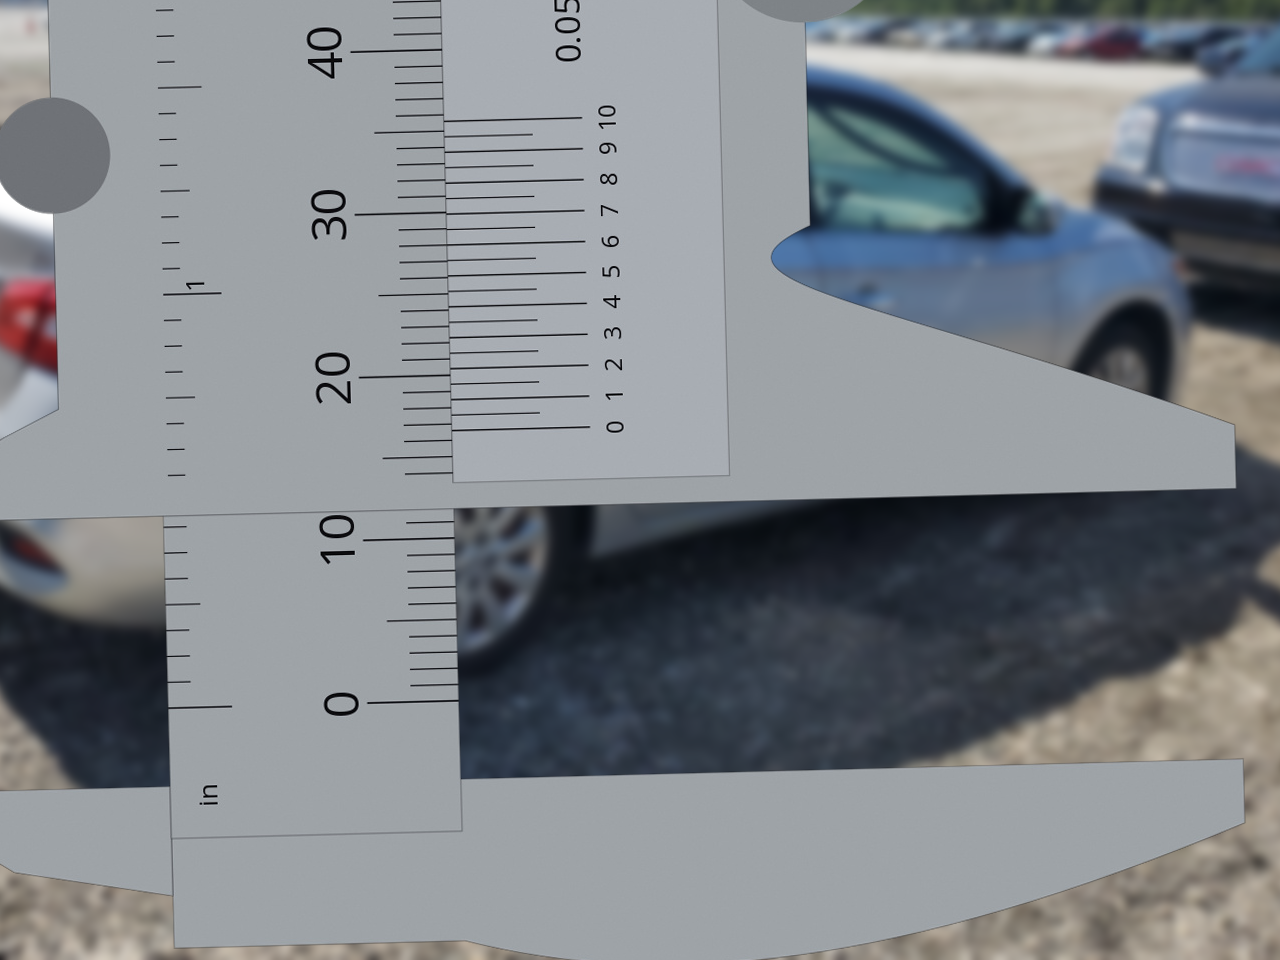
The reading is 16.6 mm
